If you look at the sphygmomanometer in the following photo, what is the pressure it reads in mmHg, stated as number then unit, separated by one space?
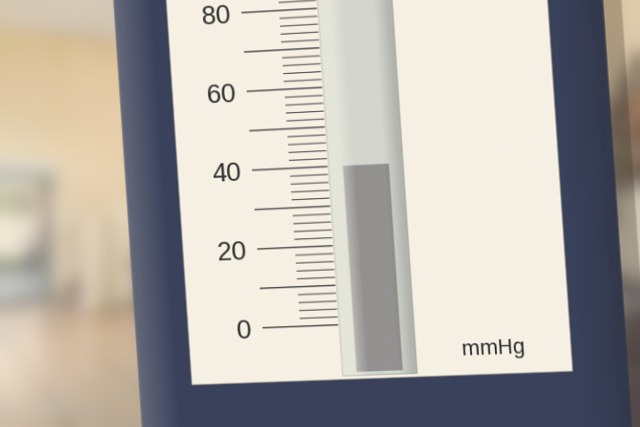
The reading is 40 mmHg
